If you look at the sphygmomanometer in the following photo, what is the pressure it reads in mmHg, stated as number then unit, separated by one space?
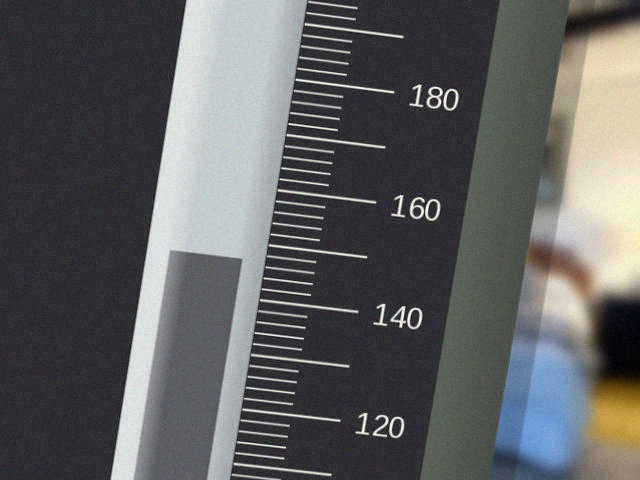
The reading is 147 mmHg
